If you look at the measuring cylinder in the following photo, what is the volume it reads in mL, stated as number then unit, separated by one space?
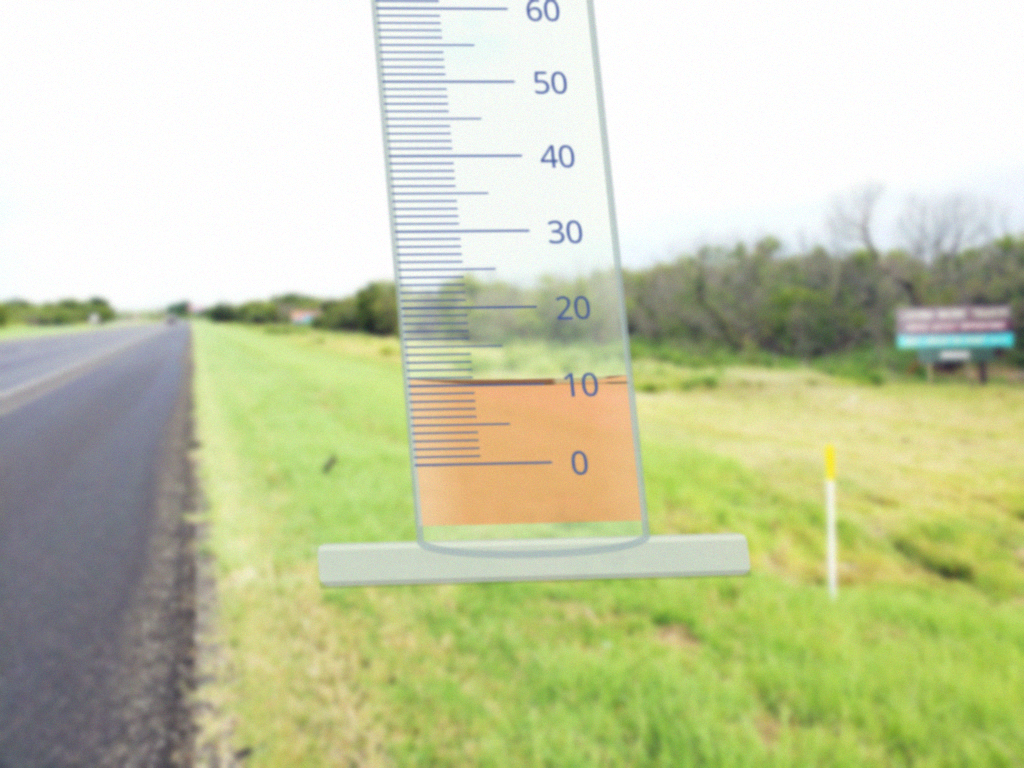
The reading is 10 mL
